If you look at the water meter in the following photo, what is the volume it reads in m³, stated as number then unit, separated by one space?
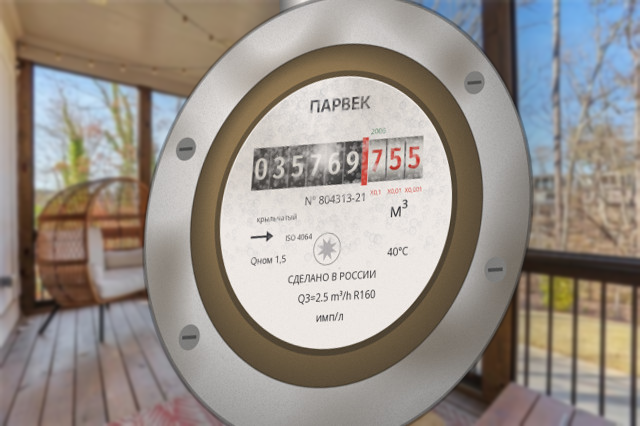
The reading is 35769.755 m³
